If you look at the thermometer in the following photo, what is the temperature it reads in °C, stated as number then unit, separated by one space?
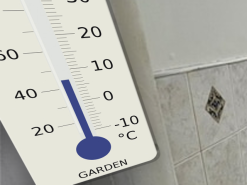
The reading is 7 °C
